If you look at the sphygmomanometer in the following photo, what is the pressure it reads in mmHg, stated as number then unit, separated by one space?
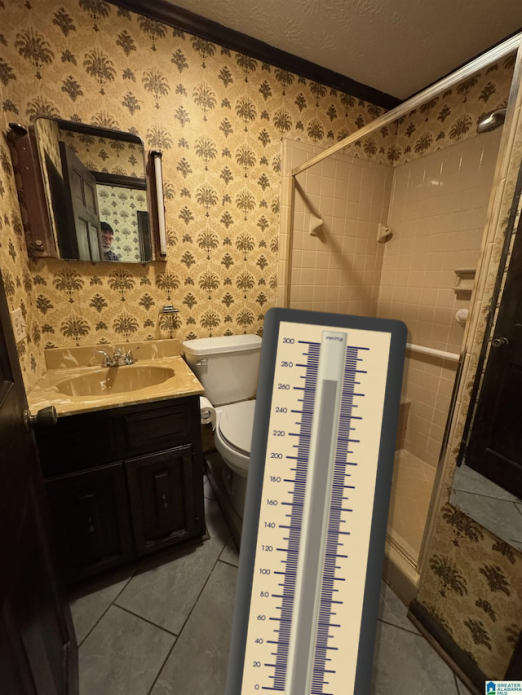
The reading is 270 mmHg
